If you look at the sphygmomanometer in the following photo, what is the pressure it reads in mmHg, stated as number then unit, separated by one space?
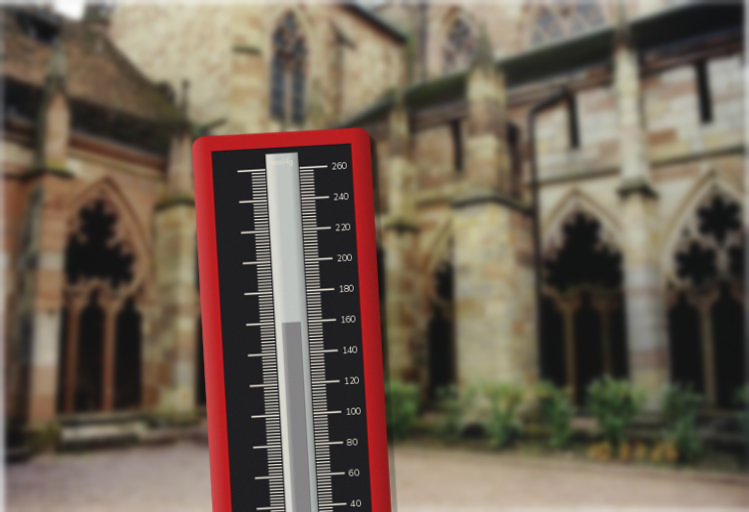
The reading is 160 mmHg
